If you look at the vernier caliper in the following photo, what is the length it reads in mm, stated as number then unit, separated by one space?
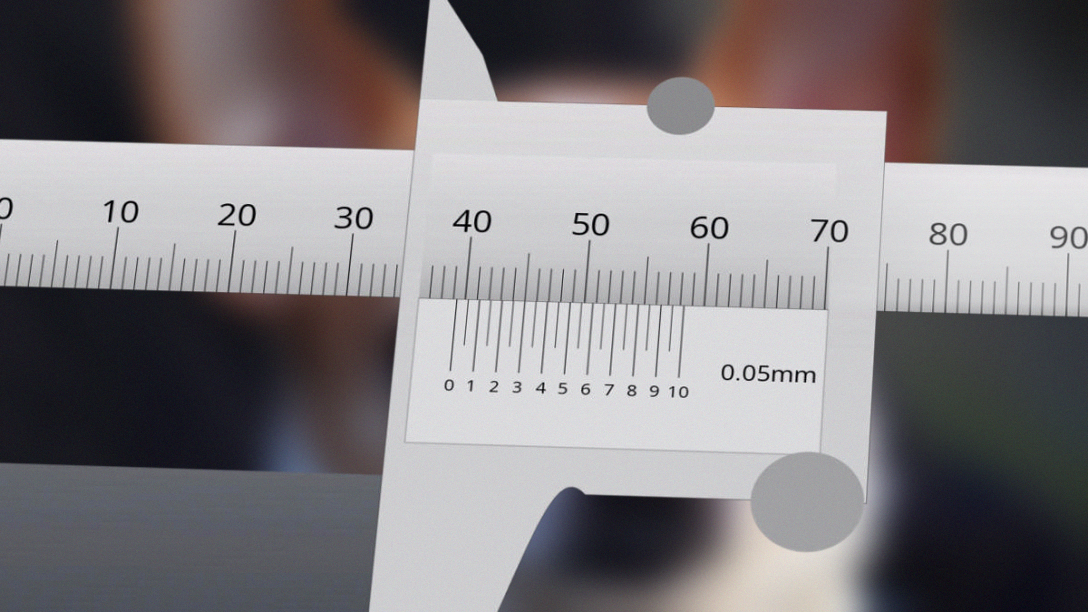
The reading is 39.3 mm
